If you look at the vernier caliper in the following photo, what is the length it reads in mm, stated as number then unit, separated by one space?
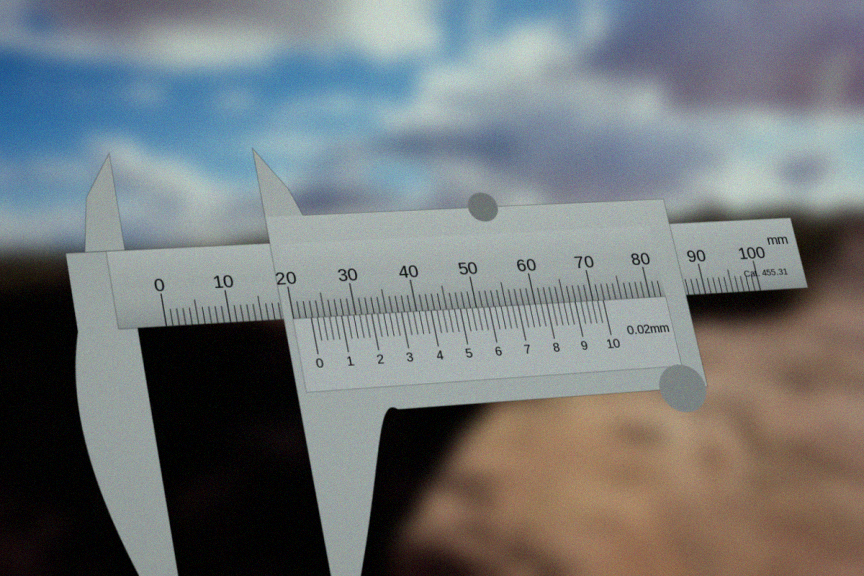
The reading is 22.8 mm
